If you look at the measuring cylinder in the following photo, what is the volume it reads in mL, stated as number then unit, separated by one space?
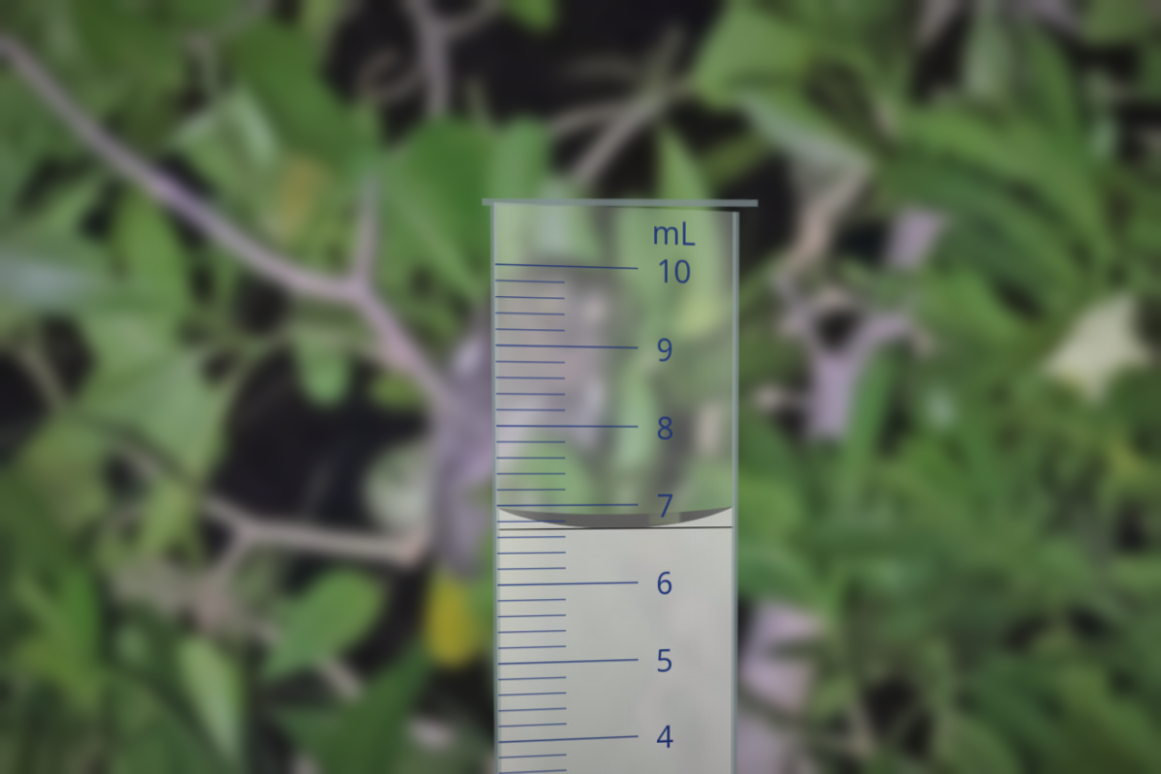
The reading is 6.7 mL
